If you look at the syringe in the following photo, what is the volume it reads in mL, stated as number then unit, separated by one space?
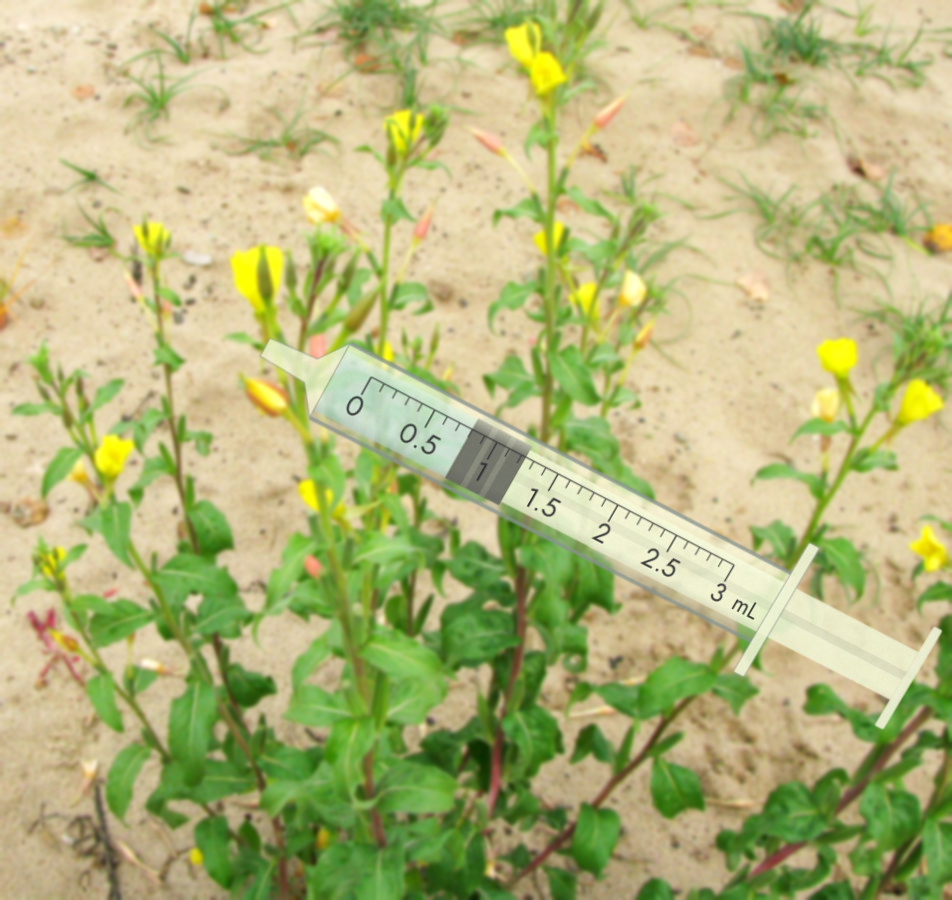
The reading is 0.8 mL
